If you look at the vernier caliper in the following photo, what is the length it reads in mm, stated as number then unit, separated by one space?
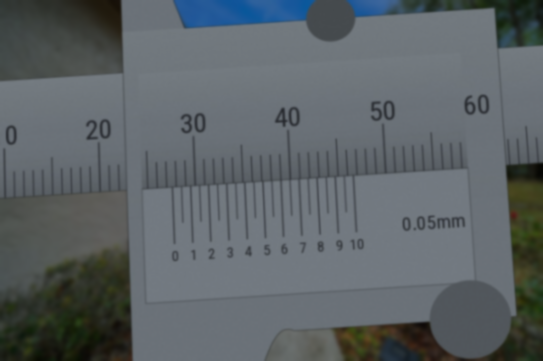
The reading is 27.6 mm
